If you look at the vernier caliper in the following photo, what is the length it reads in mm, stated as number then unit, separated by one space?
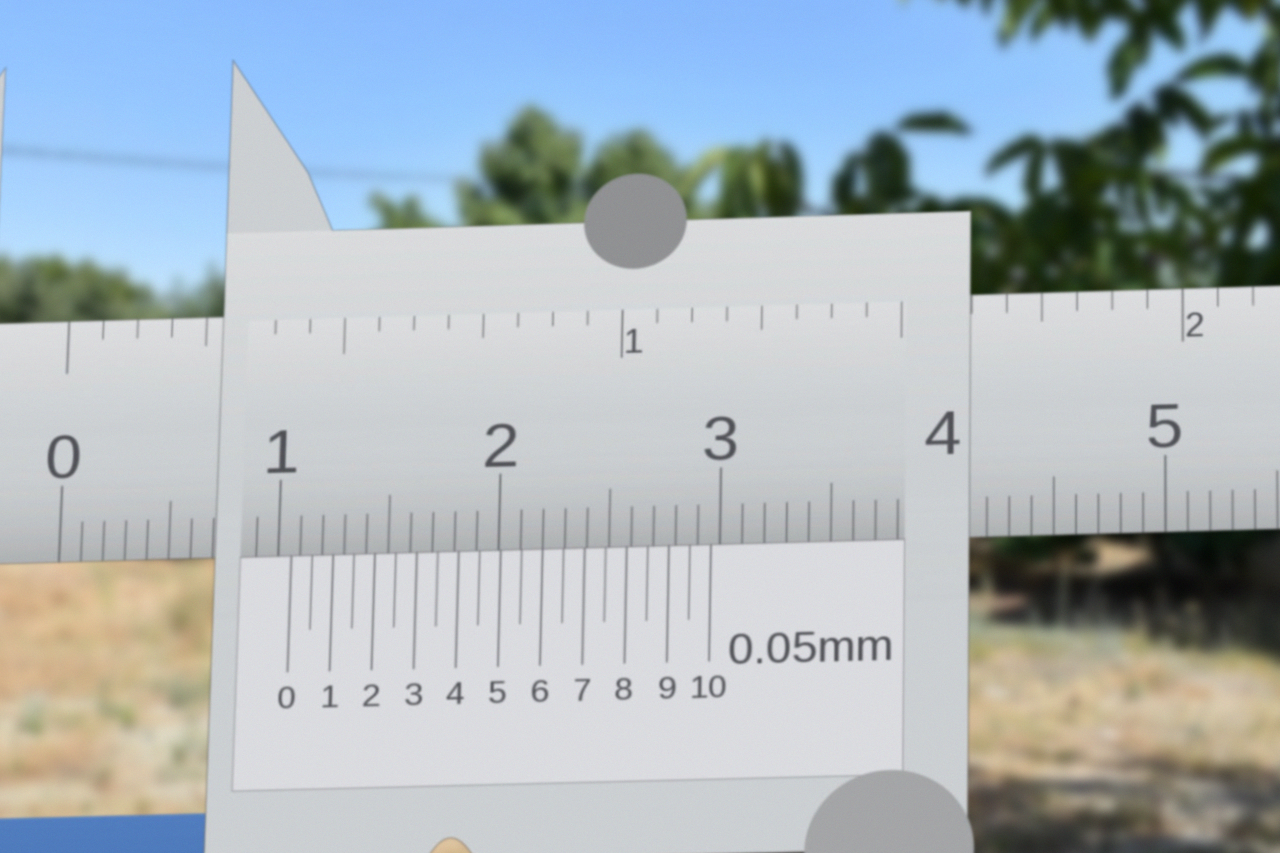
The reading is 10.6 mm
